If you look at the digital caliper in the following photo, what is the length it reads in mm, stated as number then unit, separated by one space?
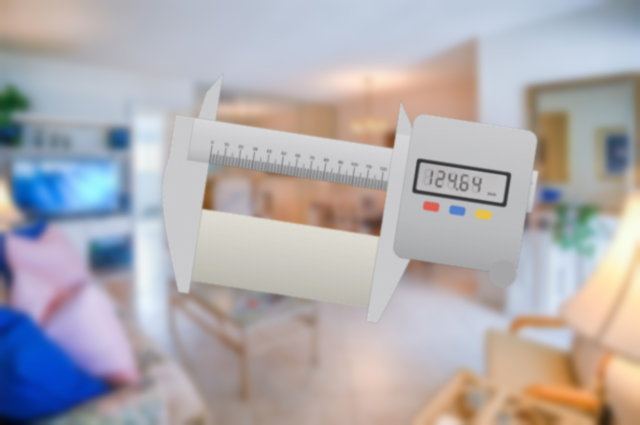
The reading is 124.64 mm
